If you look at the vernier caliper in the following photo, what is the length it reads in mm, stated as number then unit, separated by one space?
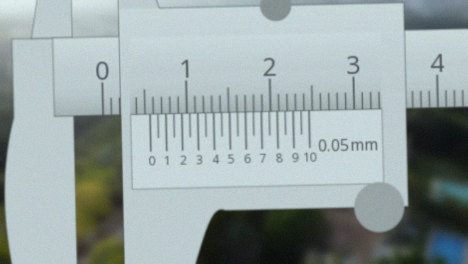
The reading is 5.6 mm
